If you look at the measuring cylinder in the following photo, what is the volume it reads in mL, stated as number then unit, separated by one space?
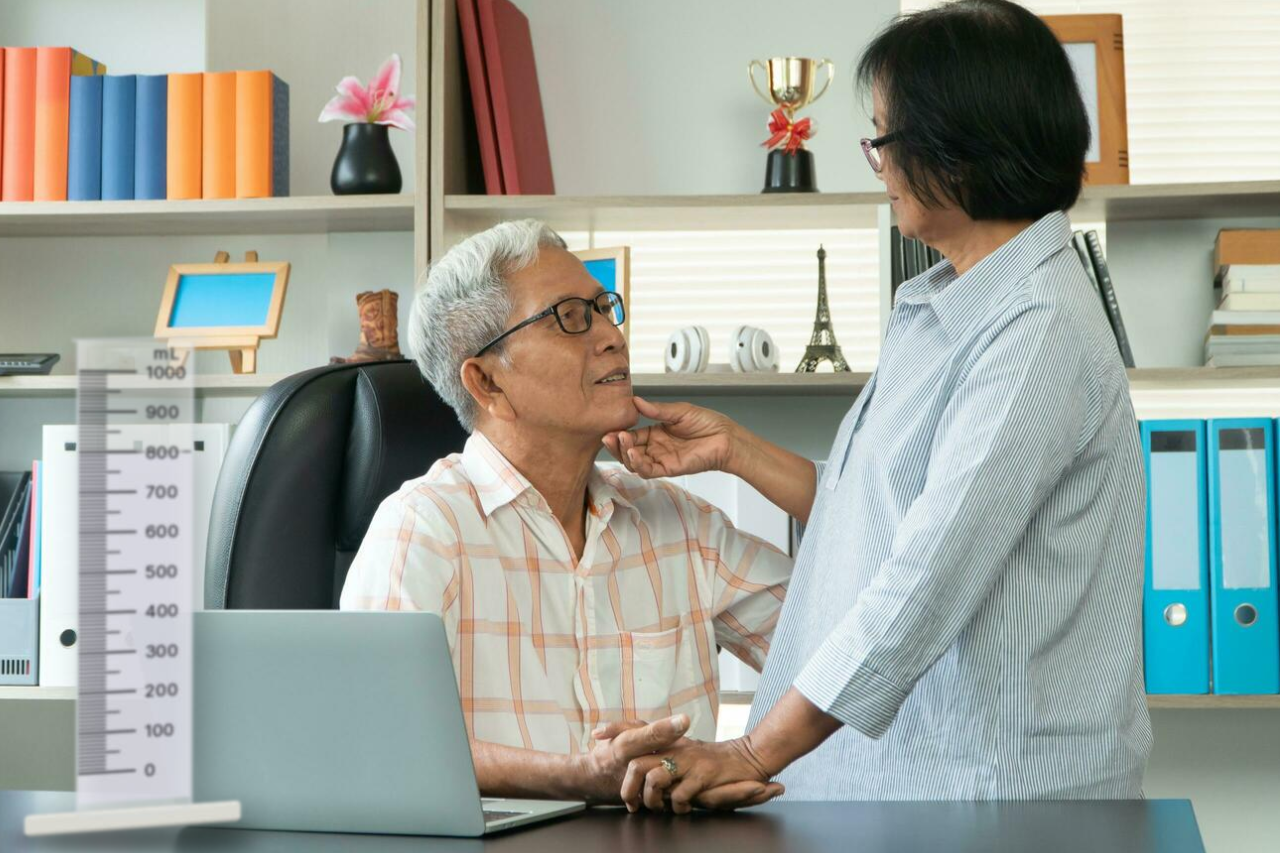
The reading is 800 mL
